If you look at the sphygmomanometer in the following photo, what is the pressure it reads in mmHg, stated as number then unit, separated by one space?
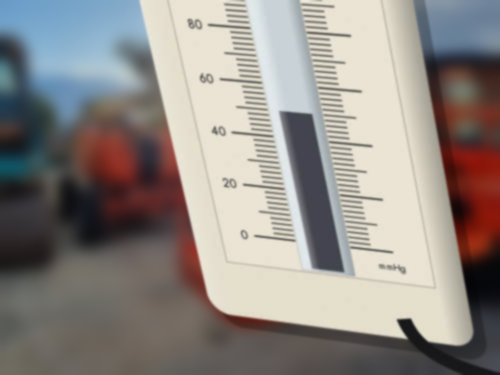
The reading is 50 mmHg
